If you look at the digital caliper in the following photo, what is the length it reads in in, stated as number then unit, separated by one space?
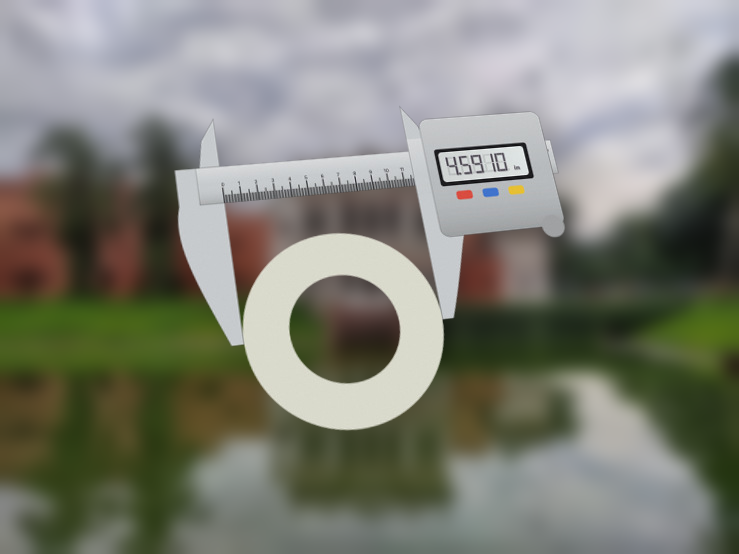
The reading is 4.5910 in
